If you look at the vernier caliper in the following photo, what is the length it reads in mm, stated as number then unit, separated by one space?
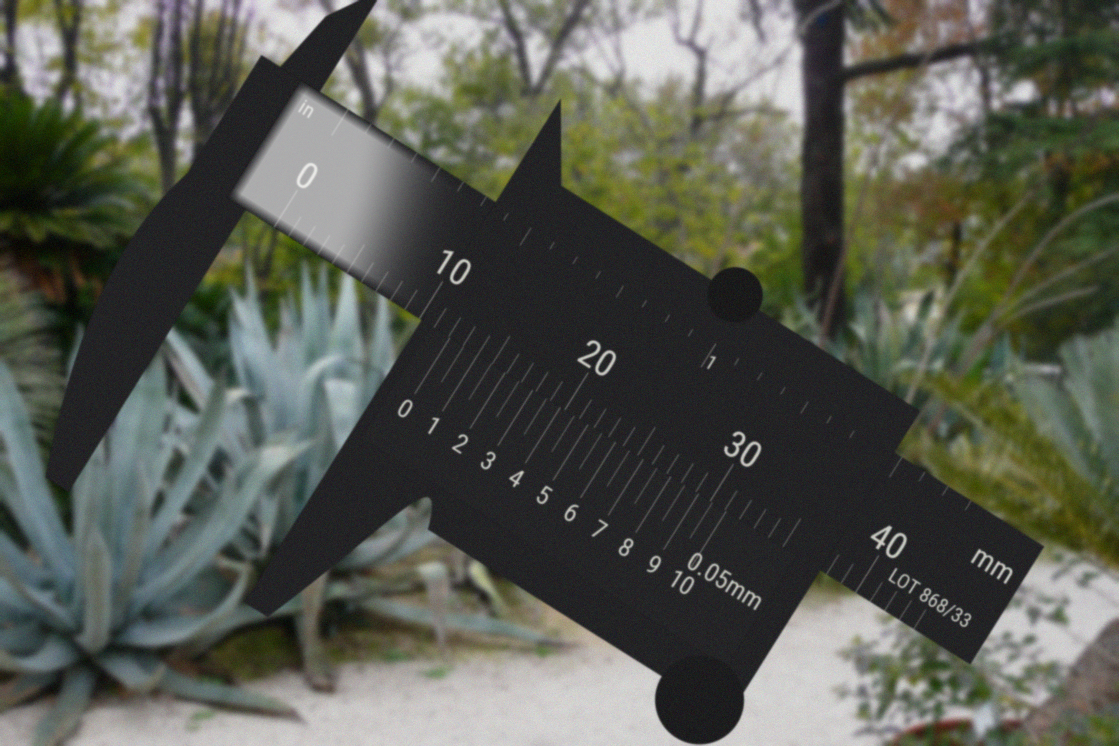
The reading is 12.1 mm
